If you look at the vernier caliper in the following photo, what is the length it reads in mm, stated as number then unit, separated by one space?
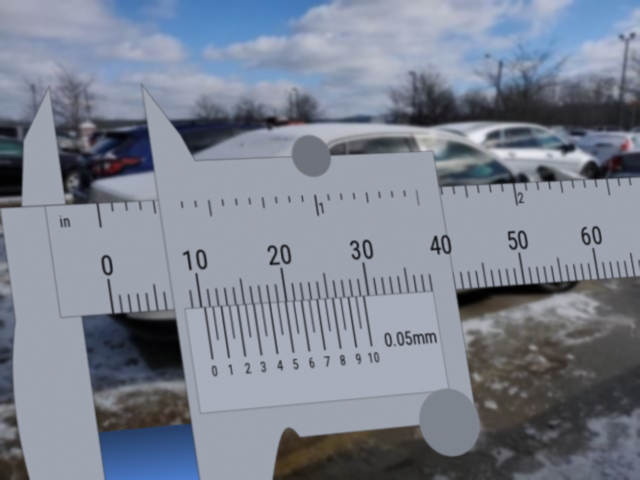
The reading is 10.4 mm
